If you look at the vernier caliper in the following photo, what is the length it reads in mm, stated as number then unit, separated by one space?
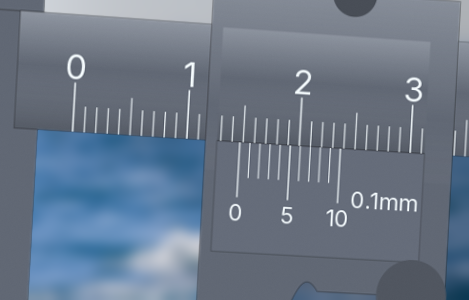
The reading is 14.7 mm
